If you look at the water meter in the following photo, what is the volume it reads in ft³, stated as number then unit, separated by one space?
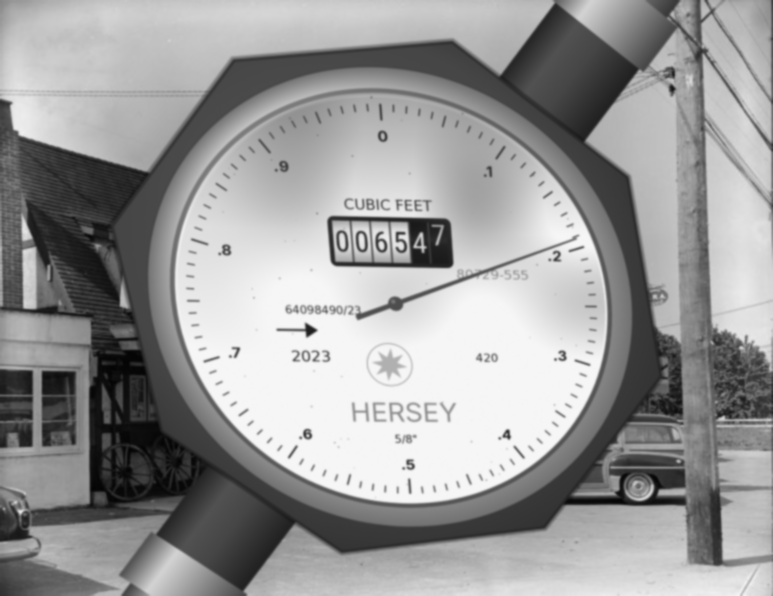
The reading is 6547.19 ft³
